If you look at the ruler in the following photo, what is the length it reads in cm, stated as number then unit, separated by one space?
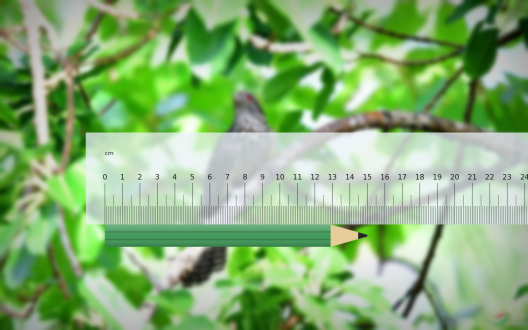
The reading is 15 cm
